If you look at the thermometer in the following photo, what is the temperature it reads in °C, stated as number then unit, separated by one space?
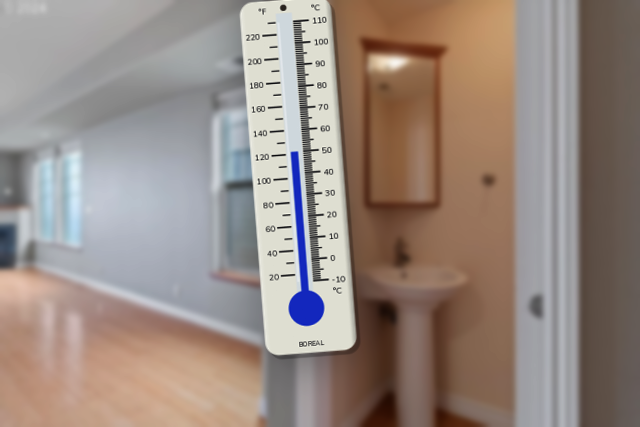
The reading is 50 °C
